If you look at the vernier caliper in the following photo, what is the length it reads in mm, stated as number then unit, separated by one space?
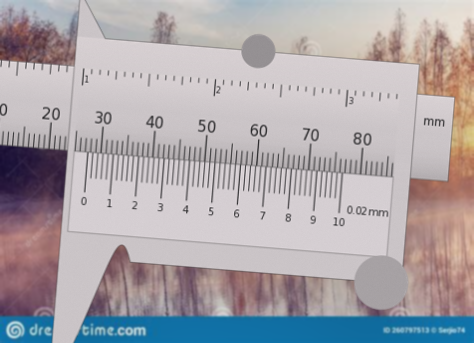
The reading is 27.5 mm
